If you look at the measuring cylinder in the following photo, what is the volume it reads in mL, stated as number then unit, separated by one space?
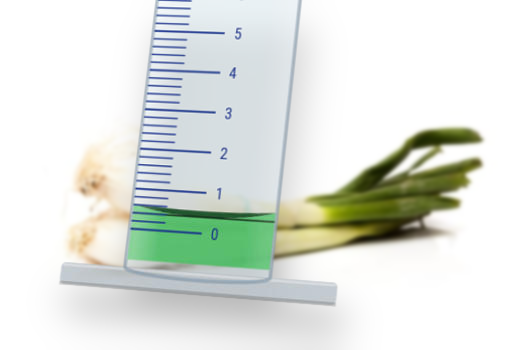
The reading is 0.4 mL
